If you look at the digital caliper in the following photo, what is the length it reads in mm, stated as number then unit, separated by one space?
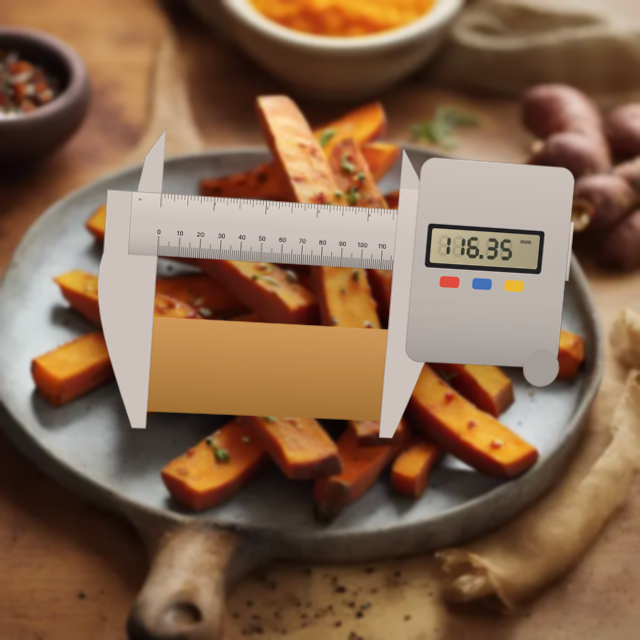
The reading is 116.35 mm
